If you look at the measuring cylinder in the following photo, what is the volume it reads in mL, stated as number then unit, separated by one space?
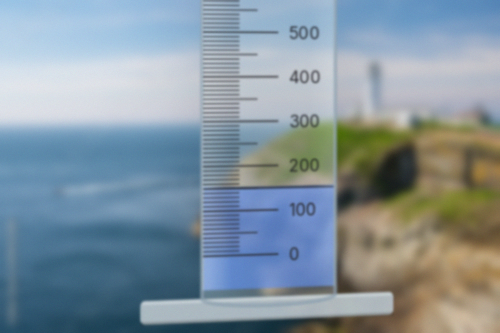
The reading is 150 mL
